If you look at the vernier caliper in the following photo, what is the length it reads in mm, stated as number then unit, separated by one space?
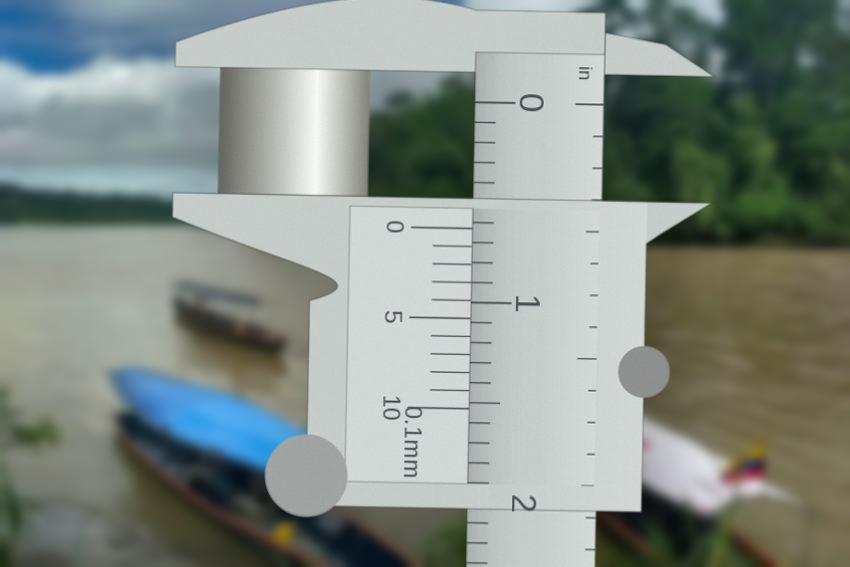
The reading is 6.3 mm
